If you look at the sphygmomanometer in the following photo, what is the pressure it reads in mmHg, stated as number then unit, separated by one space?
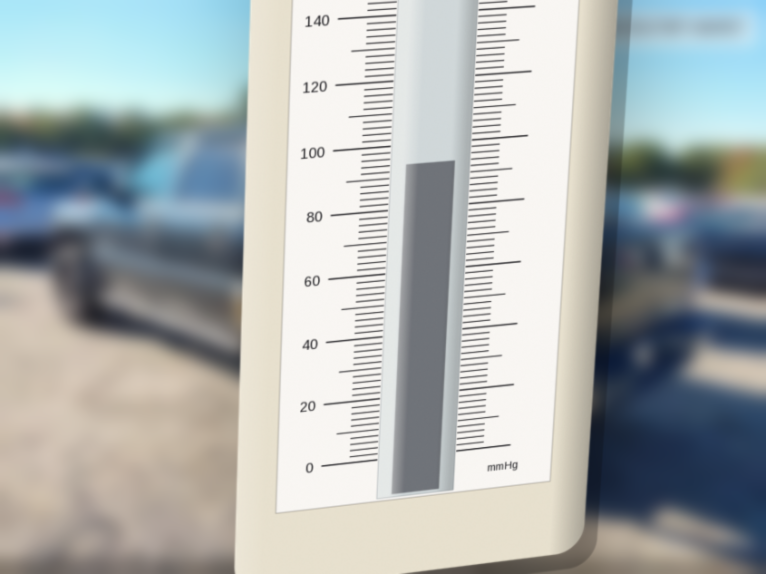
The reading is 94 mmHg
